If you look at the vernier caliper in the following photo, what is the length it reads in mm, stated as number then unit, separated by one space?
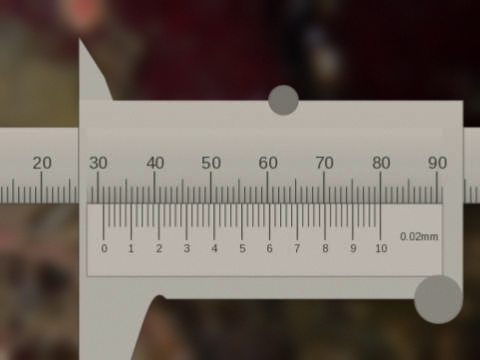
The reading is 31.0 mm
